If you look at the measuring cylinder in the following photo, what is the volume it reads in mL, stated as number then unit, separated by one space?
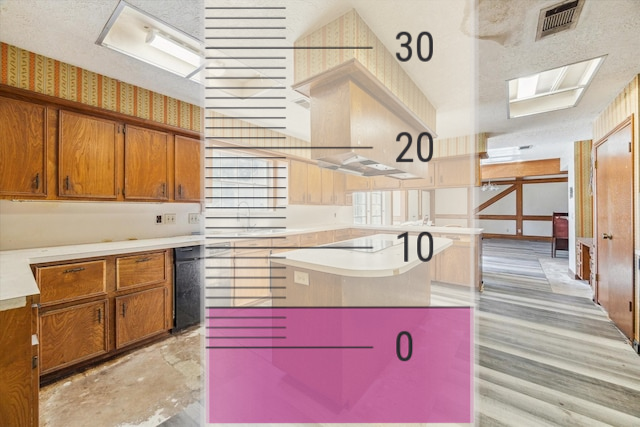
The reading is 4 mL
